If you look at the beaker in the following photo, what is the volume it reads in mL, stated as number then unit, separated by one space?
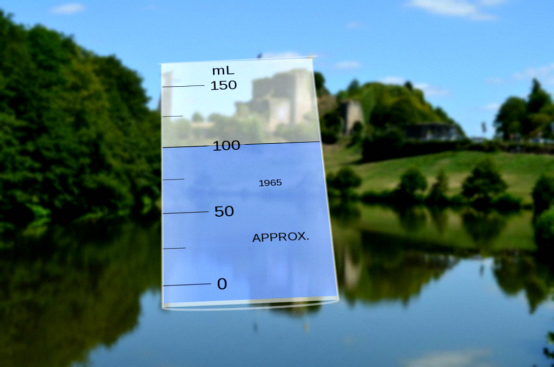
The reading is 100 mL
